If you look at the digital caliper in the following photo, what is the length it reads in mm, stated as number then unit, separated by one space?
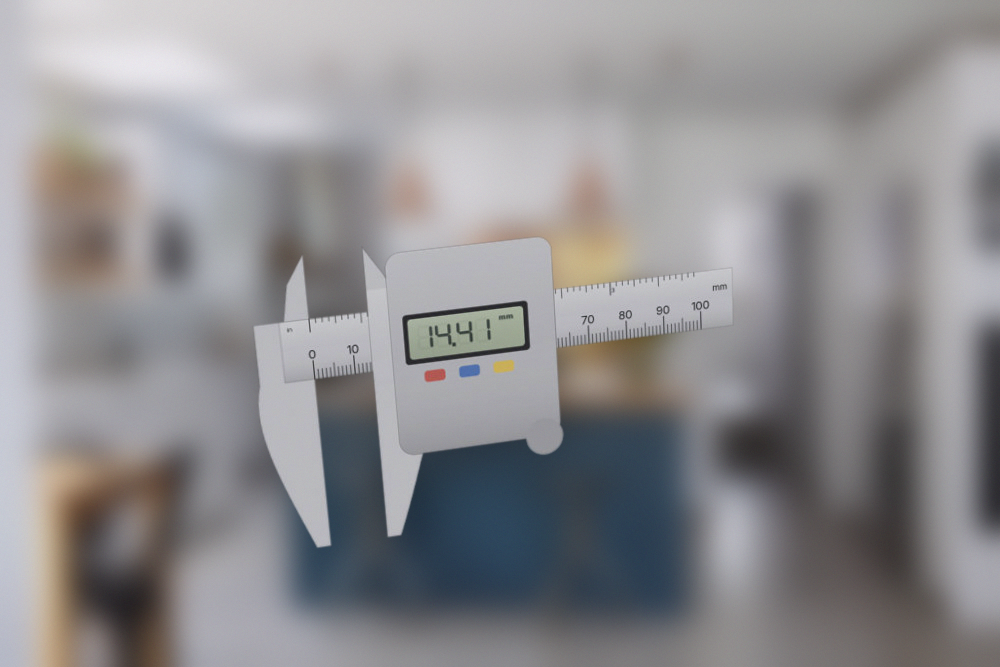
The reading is 14.41 mm
